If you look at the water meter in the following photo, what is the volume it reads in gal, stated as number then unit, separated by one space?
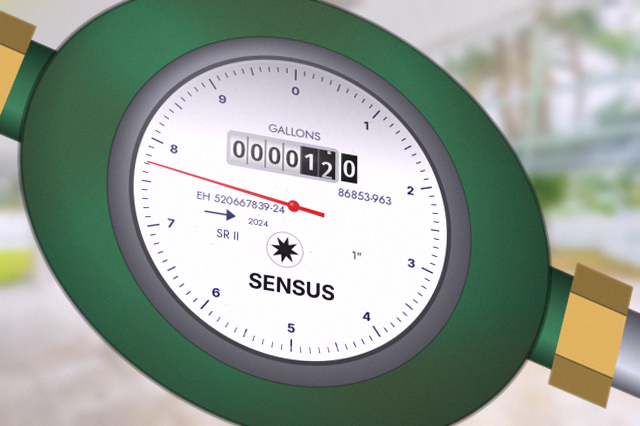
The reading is 117.7 gal
